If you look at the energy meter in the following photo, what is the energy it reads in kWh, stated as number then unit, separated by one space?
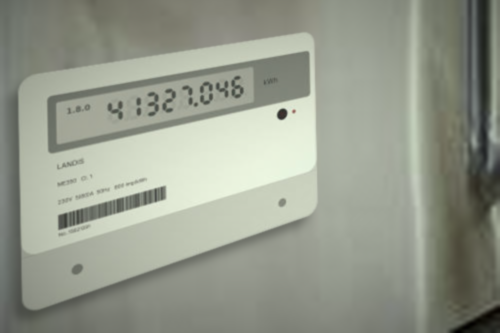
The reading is 41327.046 kWh
